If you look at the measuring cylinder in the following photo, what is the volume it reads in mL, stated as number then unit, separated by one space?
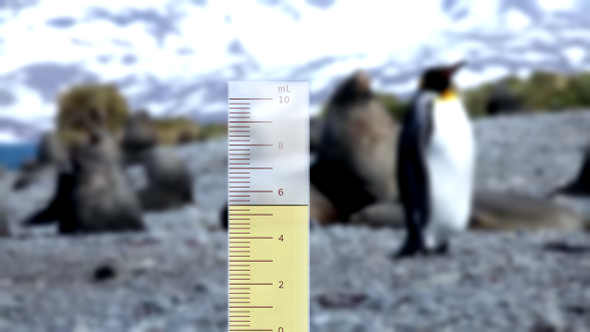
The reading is 5.4 mL
